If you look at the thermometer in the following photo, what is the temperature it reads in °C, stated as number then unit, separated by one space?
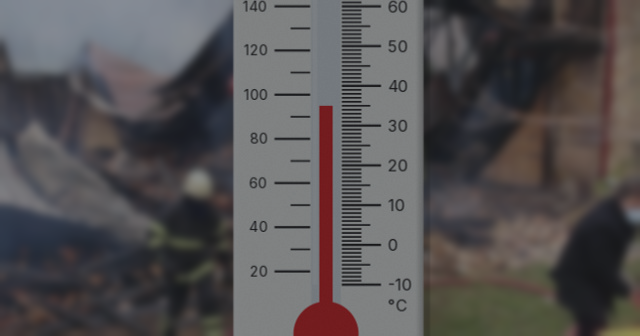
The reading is 35 °C
